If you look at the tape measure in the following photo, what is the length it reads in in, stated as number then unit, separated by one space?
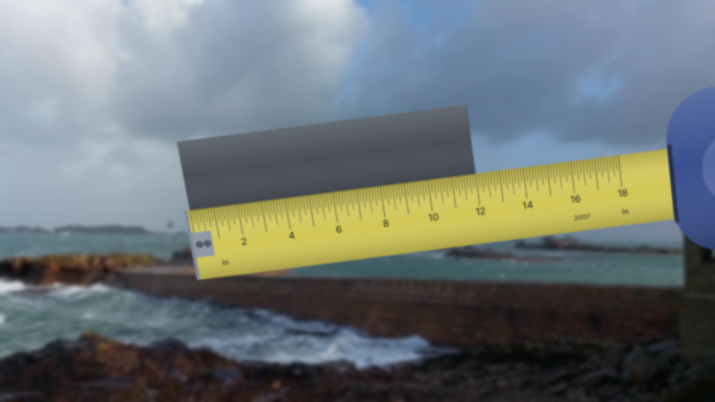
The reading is 12 in
